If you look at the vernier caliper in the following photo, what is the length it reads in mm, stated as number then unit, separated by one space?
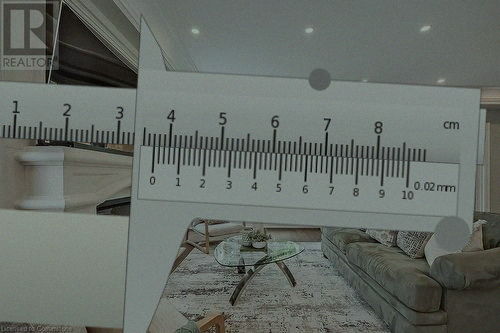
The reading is 37.0 mm
